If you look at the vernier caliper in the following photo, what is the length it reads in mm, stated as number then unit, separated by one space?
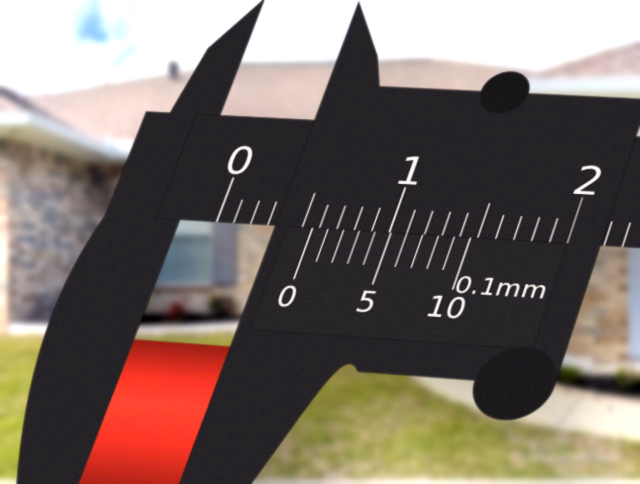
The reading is 5.6 mm
